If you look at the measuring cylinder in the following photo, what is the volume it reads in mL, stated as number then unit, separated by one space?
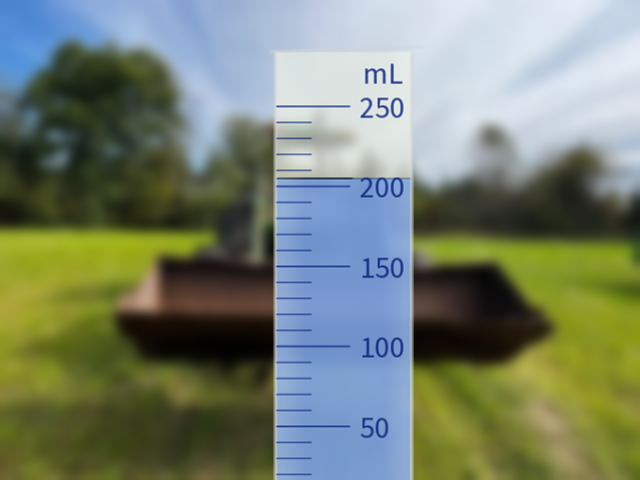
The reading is 205 mL
